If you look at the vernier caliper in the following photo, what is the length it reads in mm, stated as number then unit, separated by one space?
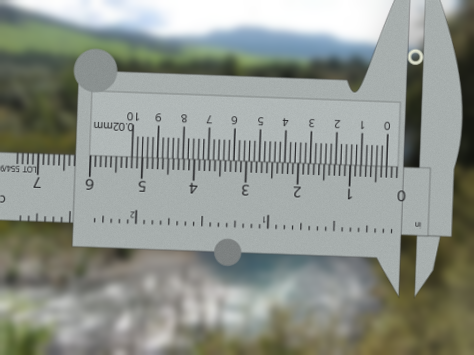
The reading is 3.0 mm
